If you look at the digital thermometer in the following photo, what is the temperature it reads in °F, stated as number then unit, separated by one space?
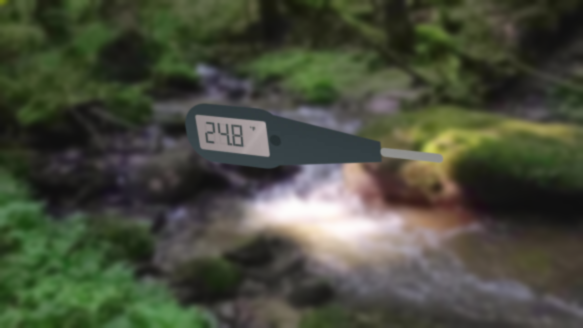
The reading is 24.8 °F
